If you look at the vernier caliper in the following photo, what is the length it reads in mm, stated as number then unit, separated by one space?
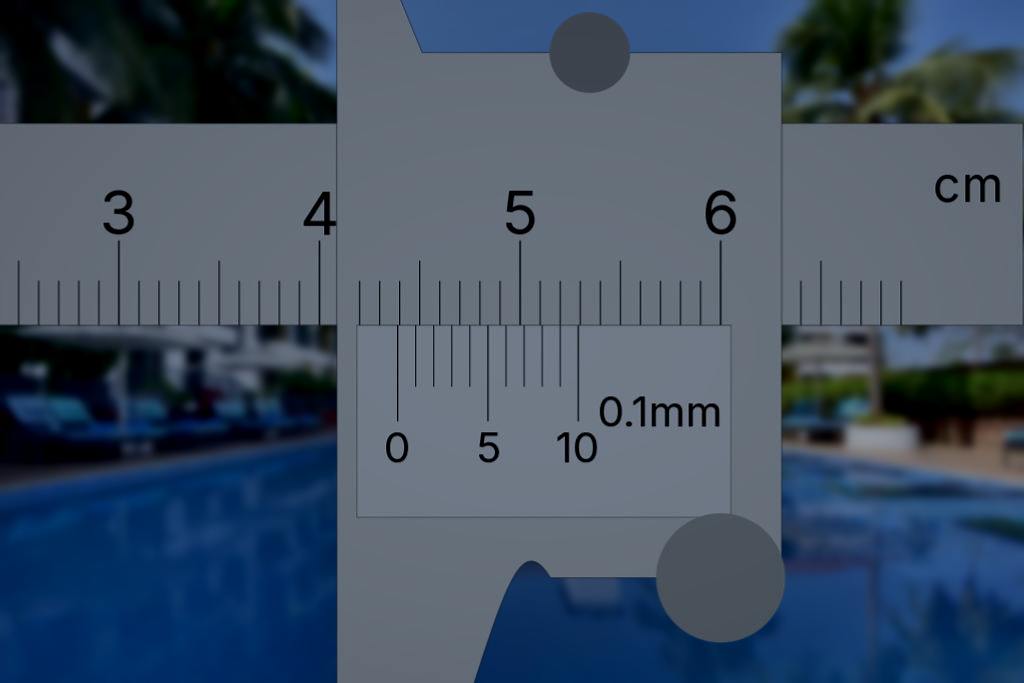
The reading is 43.9 mm
